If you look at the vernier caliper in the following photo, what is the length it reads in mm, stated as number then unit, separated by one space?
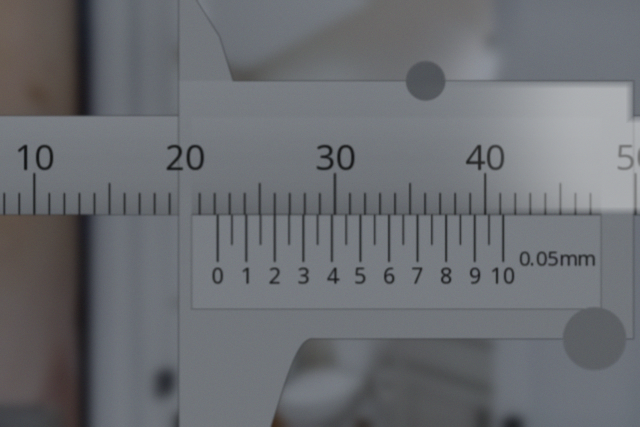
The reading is 22.2 mm
